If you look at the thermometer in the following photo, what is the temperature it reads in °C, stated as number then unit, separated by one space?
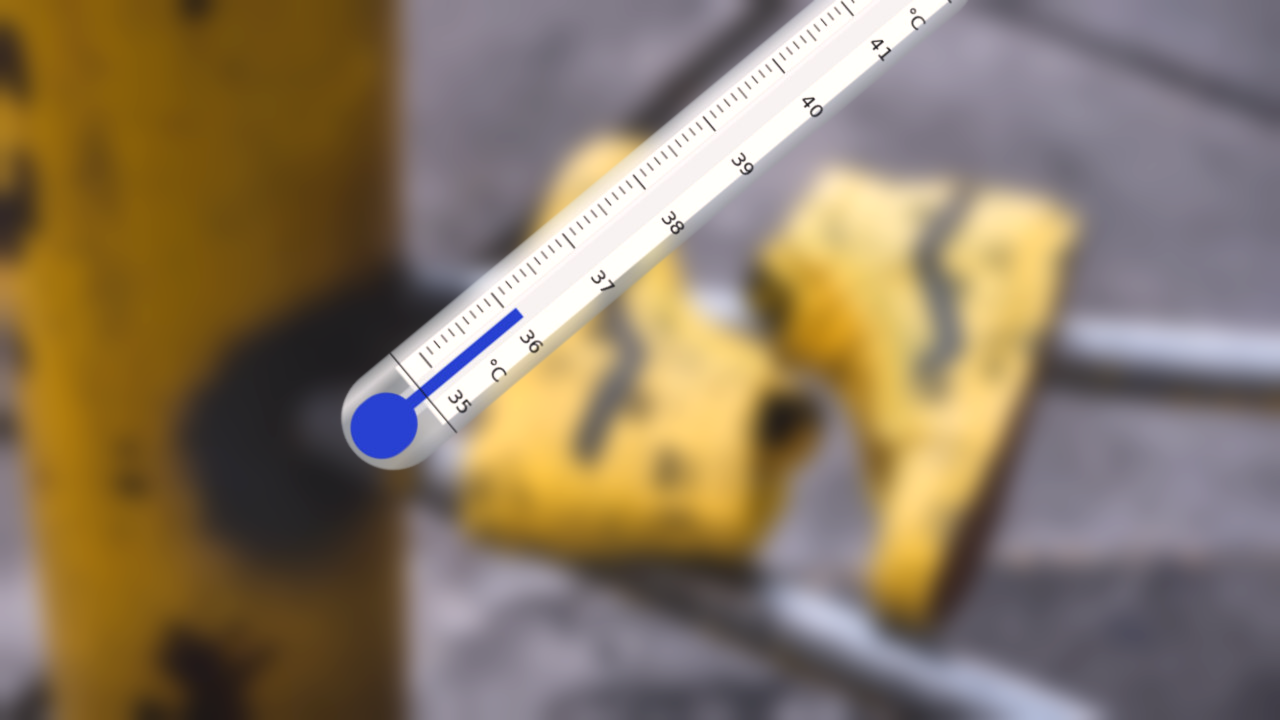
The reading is 36.1 °C
